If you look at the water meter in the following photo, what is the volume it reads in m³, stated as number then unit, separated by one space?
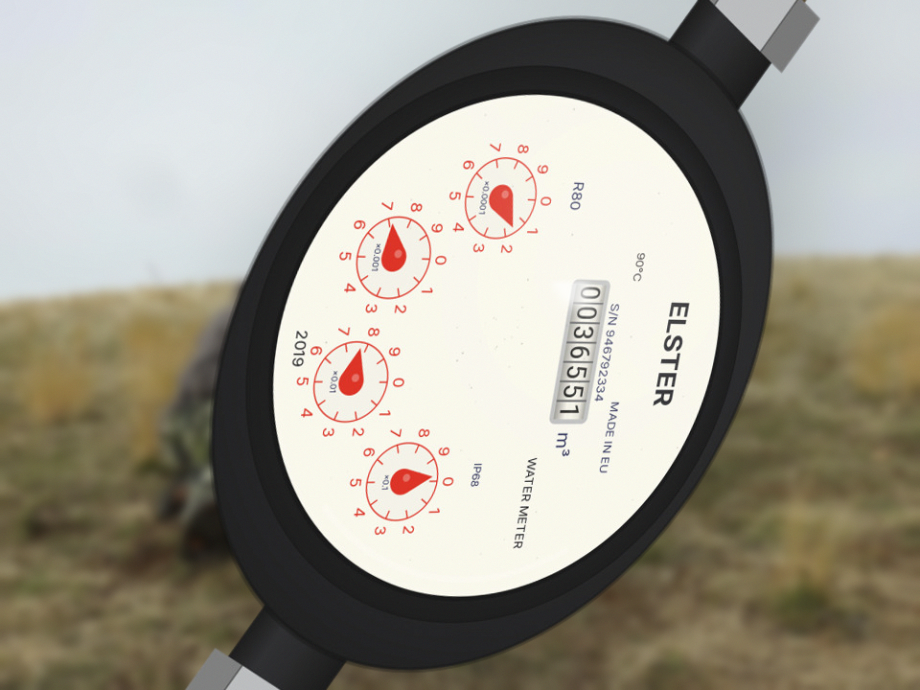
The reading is 36550.9771 m³
